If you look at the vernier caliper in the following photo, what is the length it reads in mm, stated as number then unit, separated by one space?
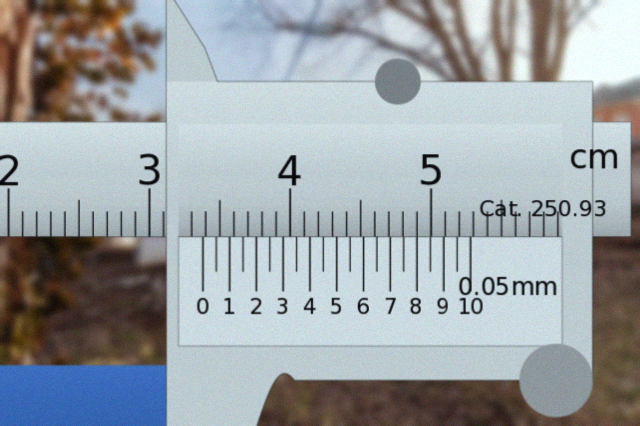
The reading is 33.8 mm
